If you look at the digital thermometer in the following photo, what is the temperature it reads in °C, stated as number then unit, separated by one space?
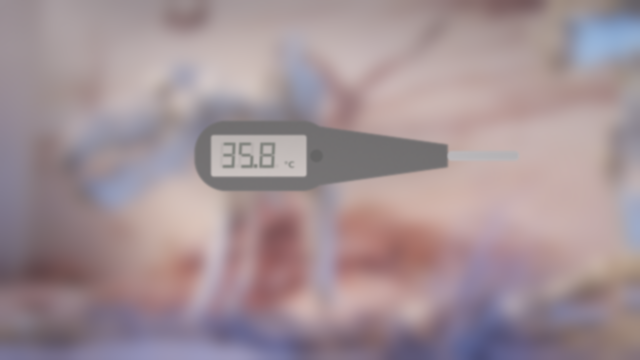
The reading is 35.8 °C
